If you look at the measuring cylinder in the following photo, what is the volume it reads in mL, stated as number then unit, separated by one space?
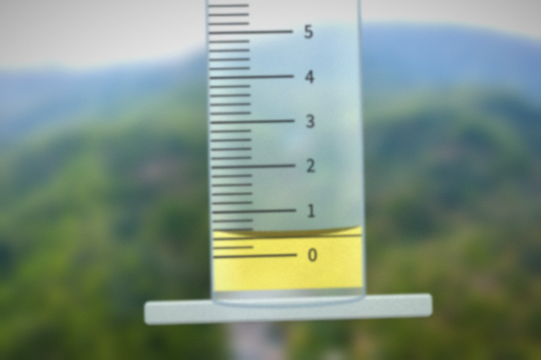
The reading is 0.4 mL
